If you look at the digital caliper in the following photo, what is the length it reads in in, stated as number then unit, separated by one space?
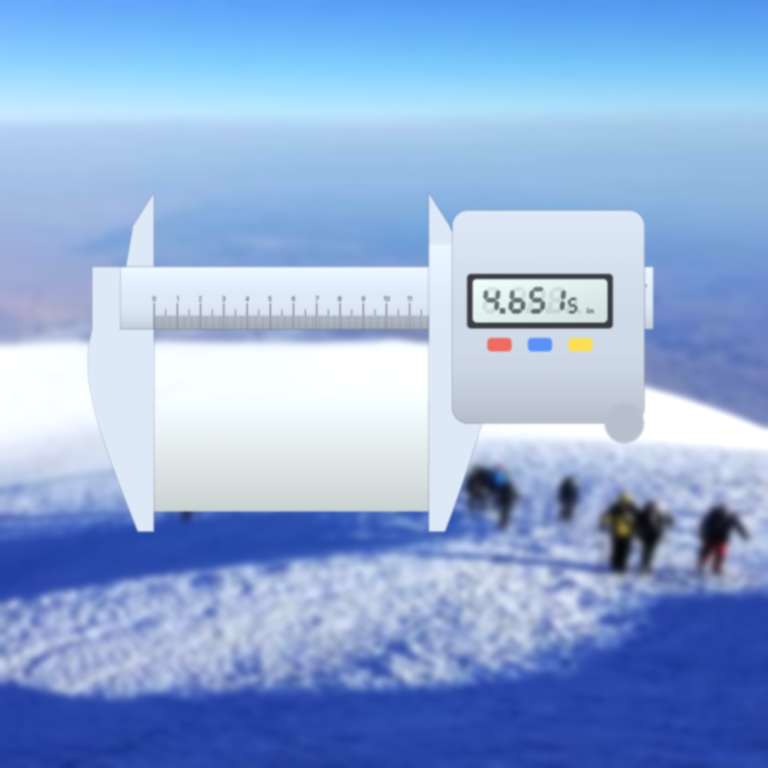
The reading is 4.6515 in
